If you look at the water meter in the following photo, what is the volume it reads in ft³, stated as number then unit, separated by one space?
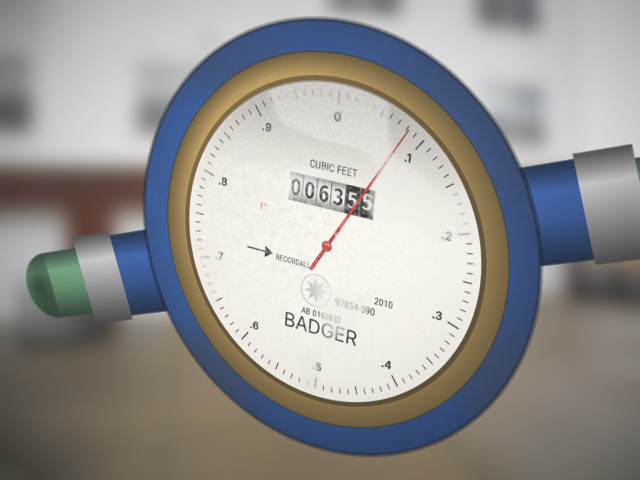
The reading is 6355.08 ft³
